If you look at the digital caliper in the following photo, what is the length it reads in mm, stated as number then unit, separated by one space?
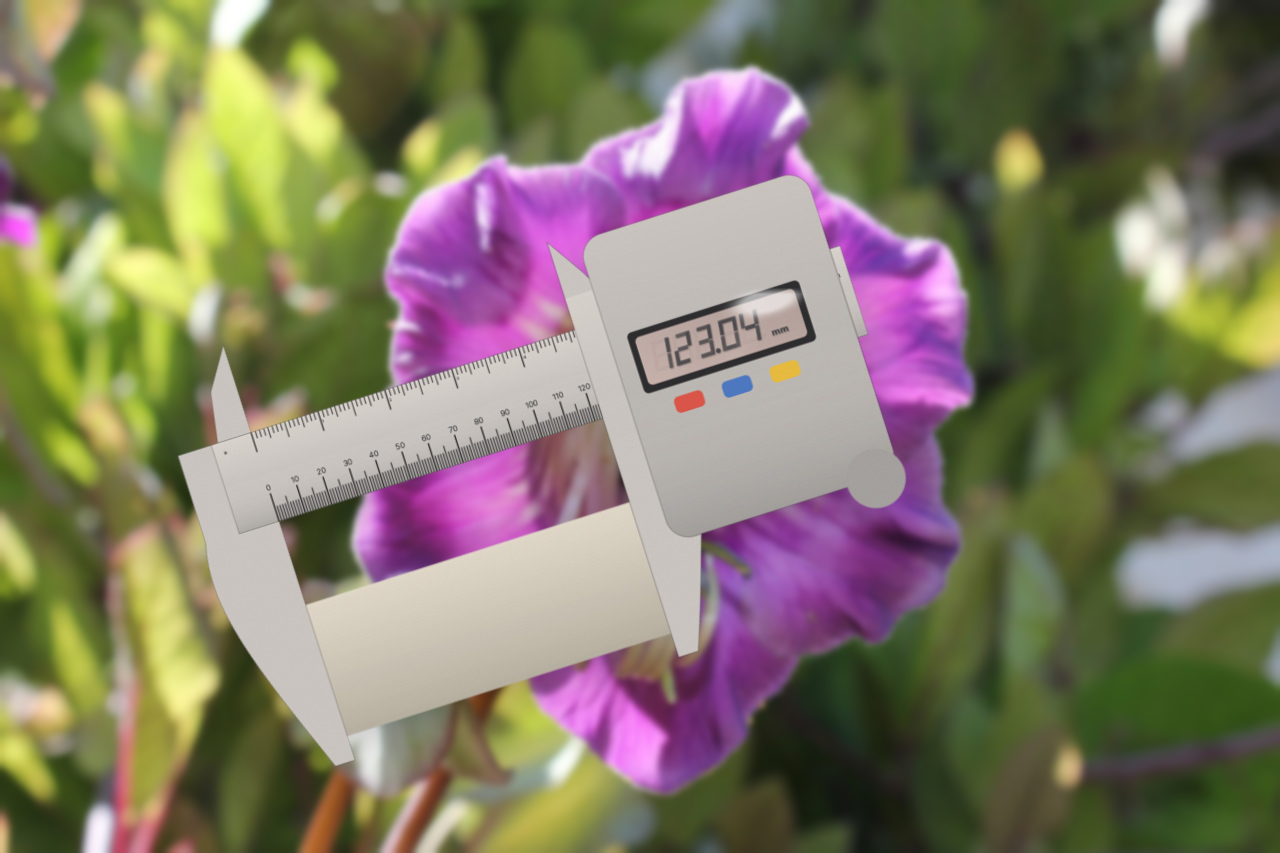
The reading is 123.04 mm
